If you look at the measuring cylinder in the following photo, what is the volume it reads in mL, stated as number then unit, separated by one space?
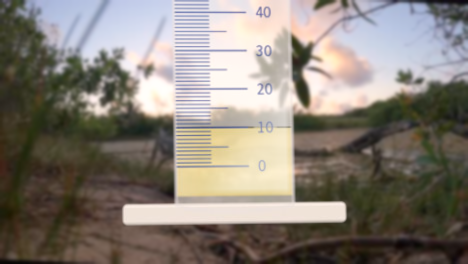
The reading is 10 mL
